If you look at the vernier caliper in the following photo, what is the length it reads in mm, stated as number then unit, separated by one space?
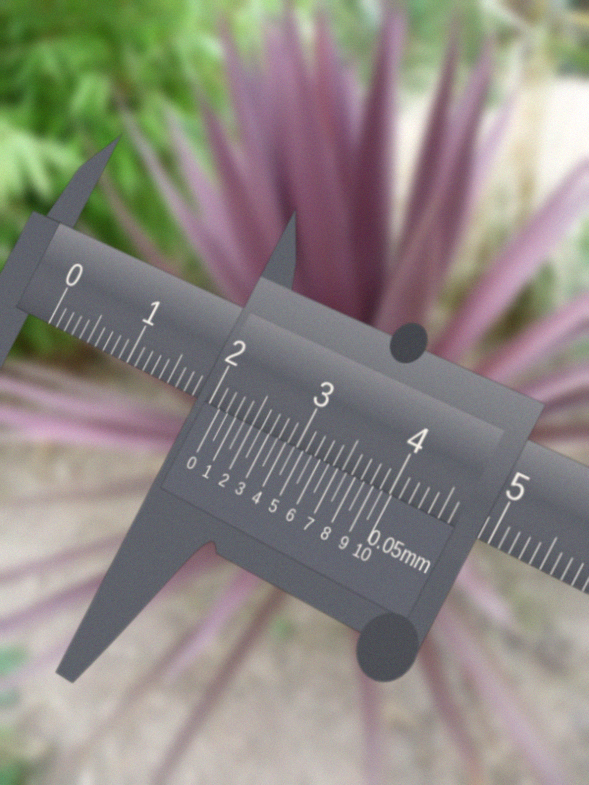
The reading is 21.2 mm
